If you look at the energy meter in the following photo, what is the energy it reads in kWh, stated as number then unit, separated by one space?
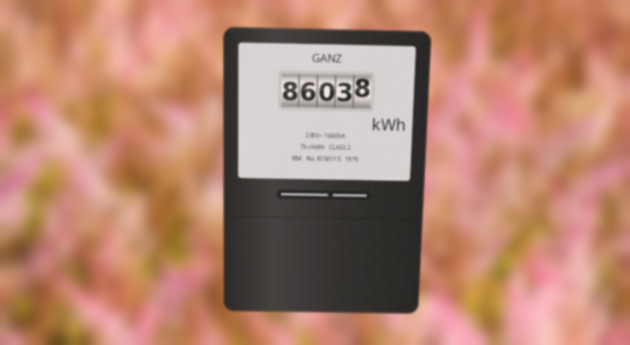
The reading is 86038 kWh
